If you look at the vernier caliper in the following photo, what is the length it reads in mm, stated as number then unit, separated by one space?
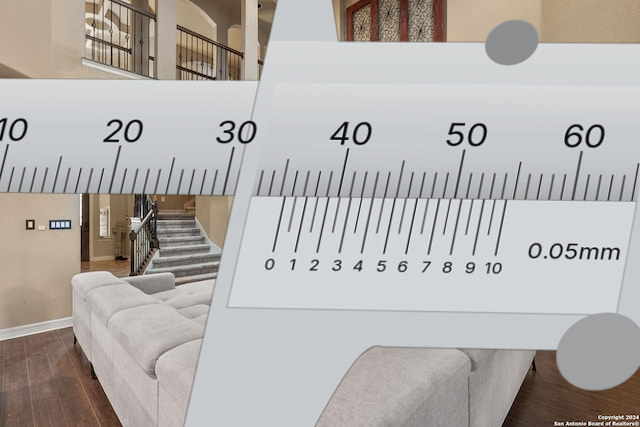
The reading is 35.4 mm
